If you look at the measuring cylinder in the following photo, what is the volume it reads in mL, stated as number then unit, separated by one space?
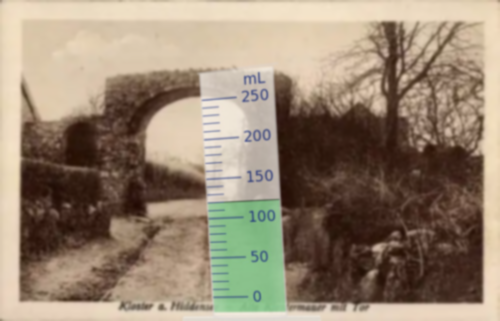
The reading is 120 mL
